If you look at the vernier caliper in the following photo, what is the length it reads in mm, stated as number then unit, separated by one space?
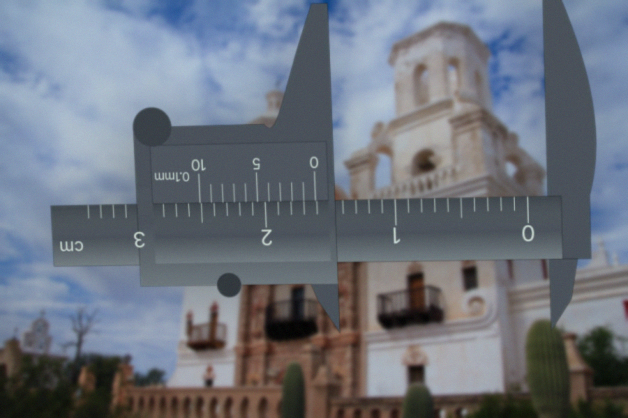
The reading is 16.1 mm
